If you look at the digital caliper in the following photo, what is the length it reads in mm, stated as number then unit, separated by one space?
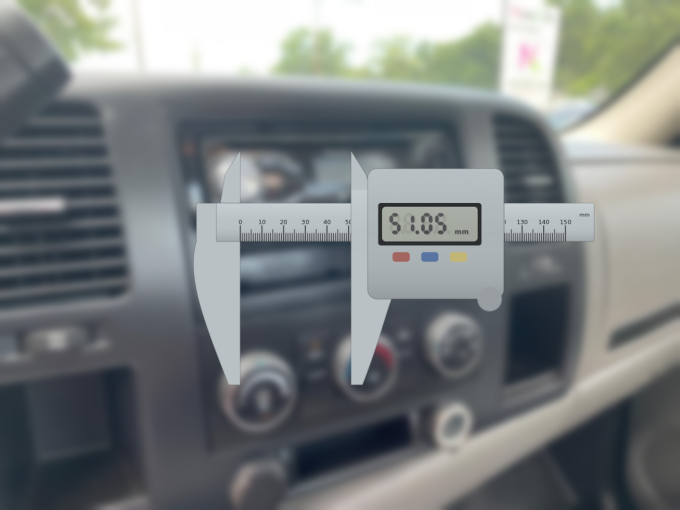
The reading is 51.05 mm
